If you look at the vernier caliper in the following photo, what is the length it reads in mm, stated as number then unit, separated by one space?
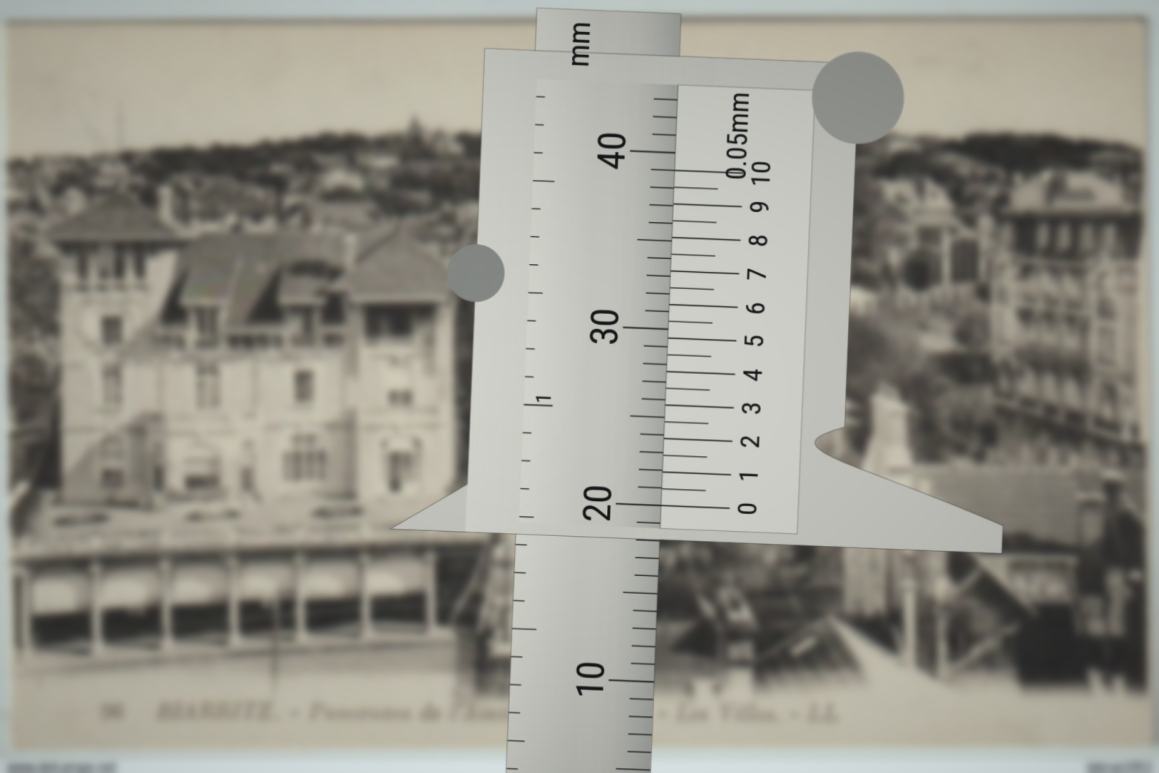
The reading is 20.0 mm
